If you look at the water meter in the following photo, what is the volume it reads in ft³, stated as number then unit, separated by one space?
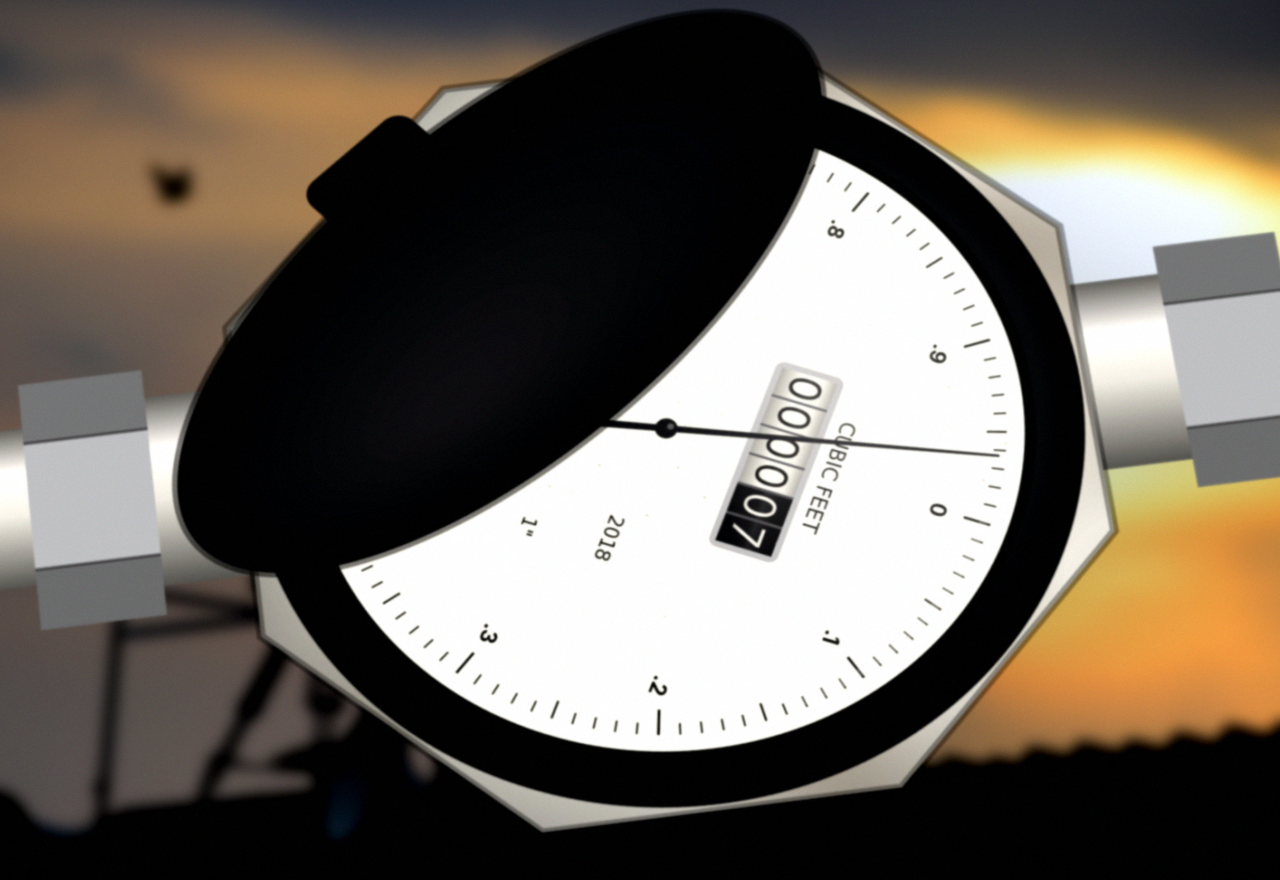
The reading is 6.96 ft³
